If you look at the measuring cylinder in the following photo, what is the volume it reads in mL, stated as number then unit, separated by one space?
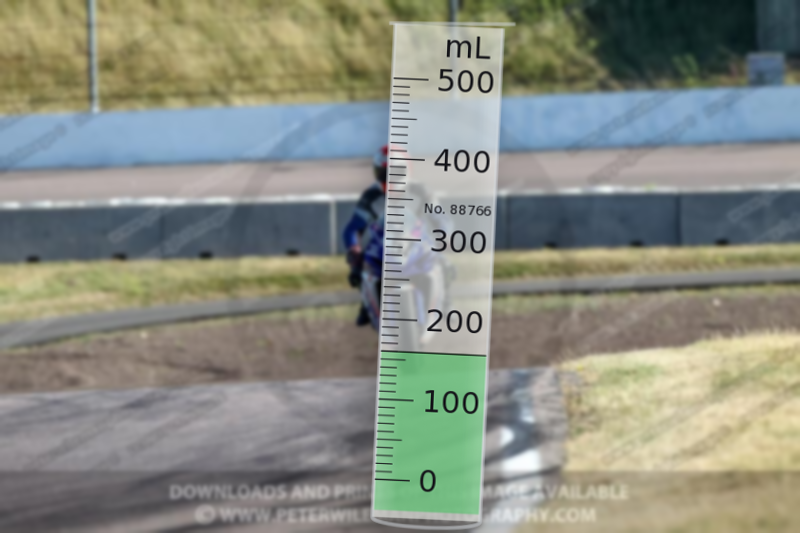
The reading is 160 mL
